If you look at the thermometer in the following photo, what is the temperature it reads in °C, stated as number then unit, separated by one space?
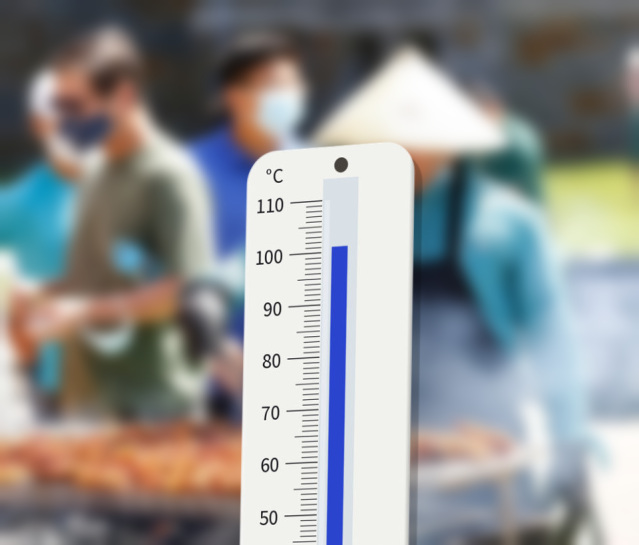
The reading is 101 °C
